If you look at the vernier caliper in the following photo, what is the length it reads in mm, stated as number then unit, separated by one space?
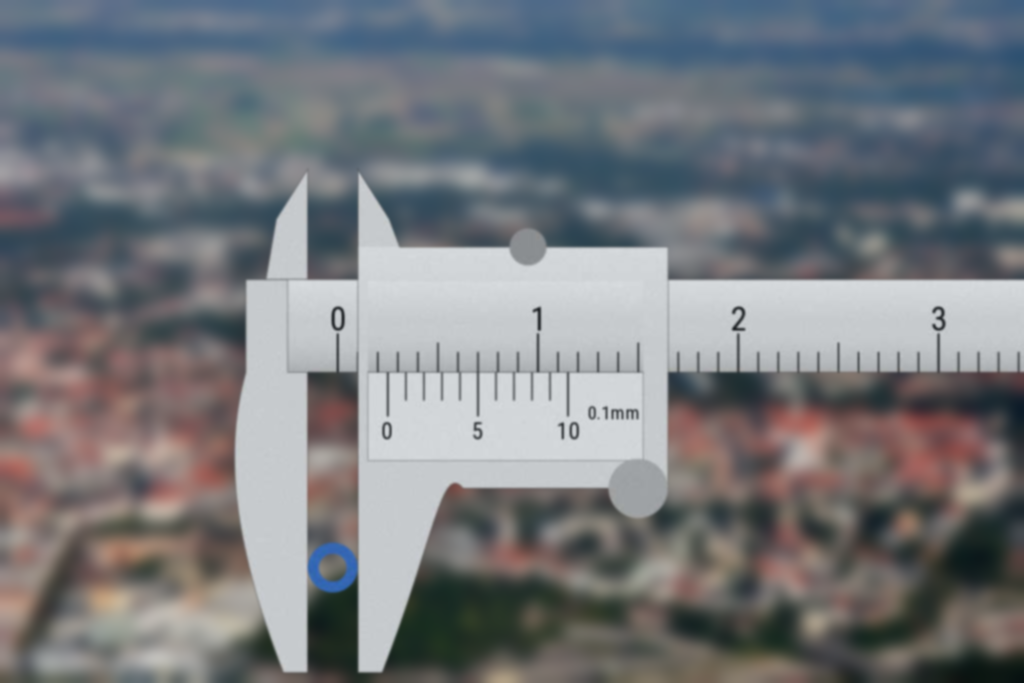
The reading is 2.5 mm
